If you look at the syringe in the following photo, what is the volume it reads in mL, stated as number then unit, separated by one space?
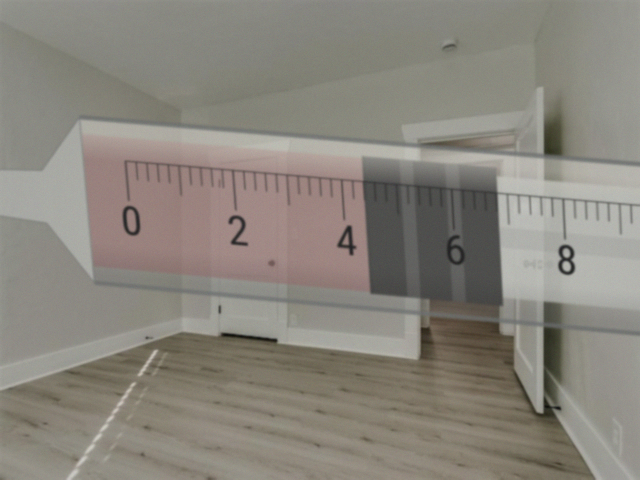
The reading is 4.4 mL
